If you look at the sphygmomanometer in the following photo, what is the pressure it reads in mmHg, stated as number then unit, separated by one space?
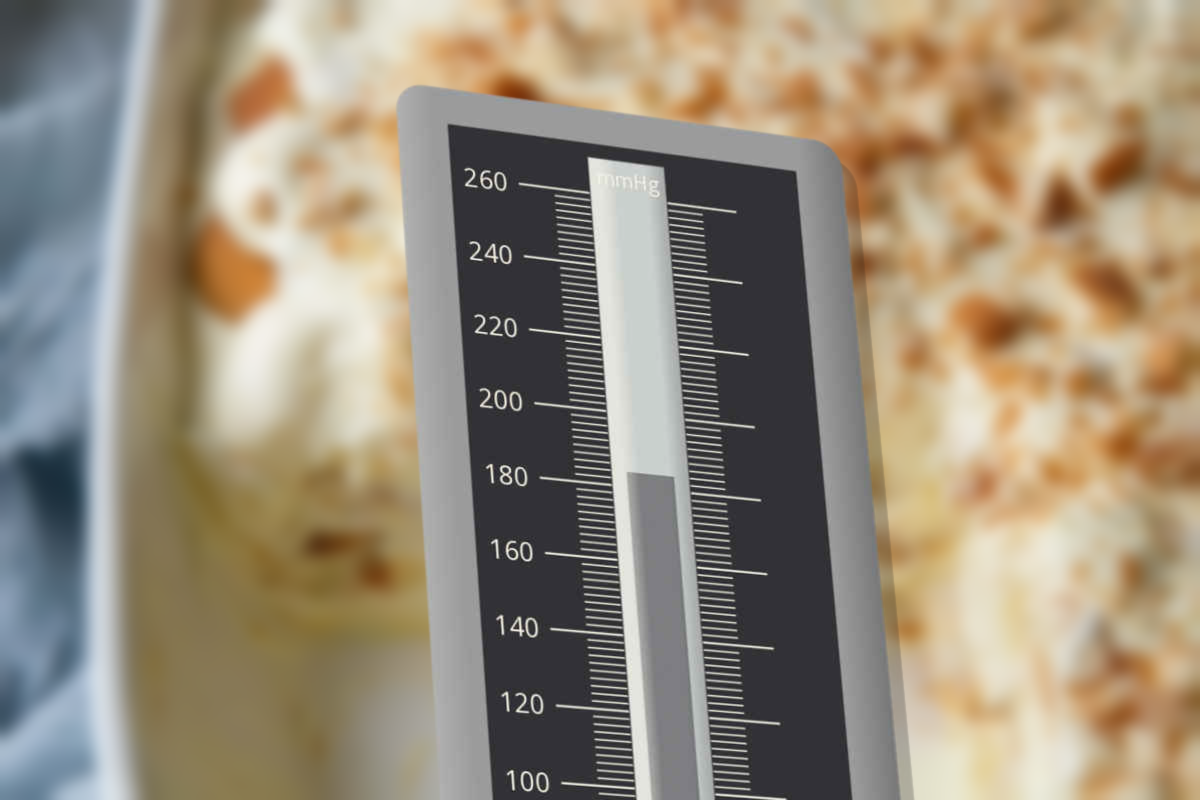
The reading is 184 mmHg
